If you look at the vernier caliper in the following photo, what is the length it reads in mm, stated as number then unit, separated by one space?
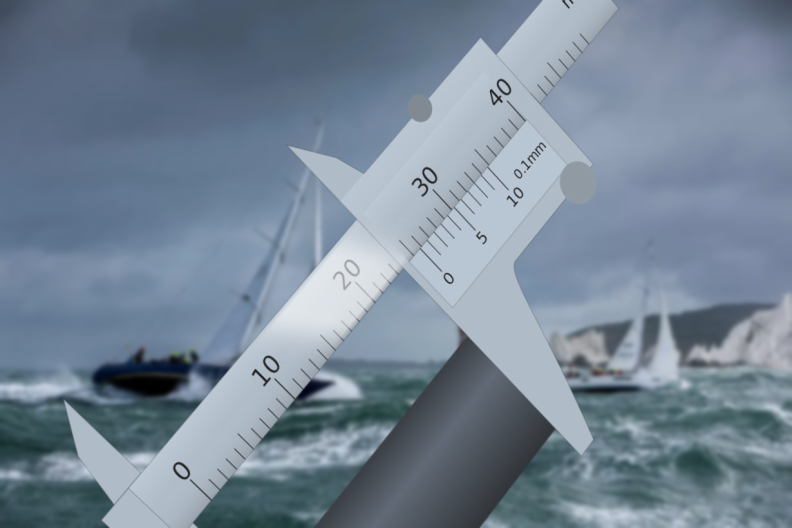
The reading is 25.8 mm
